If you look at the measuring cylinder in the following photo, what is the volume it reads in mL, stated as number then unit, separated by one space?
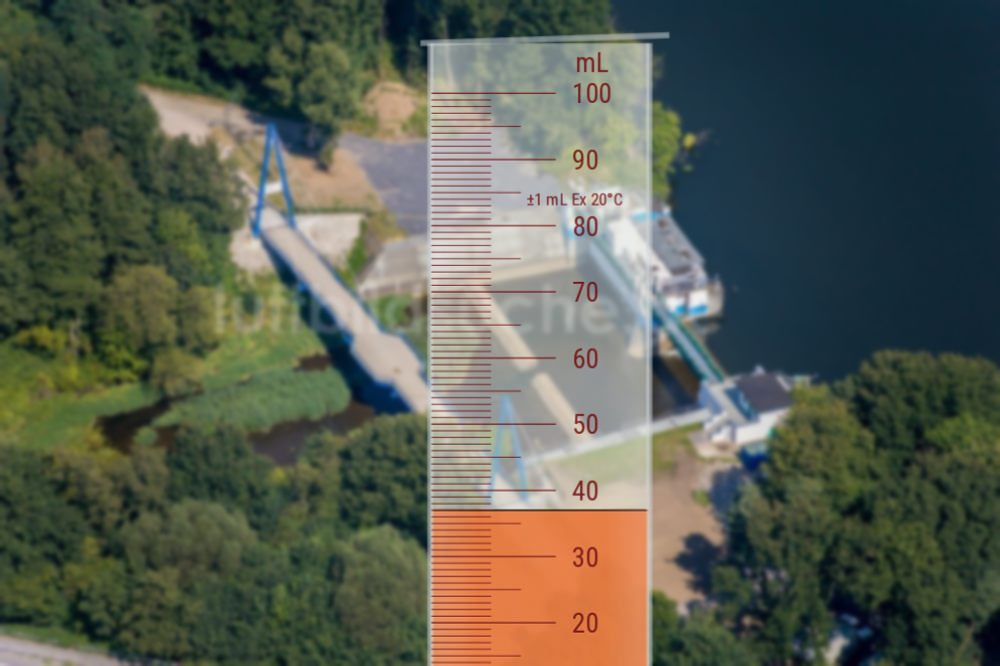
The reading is 37 mL
